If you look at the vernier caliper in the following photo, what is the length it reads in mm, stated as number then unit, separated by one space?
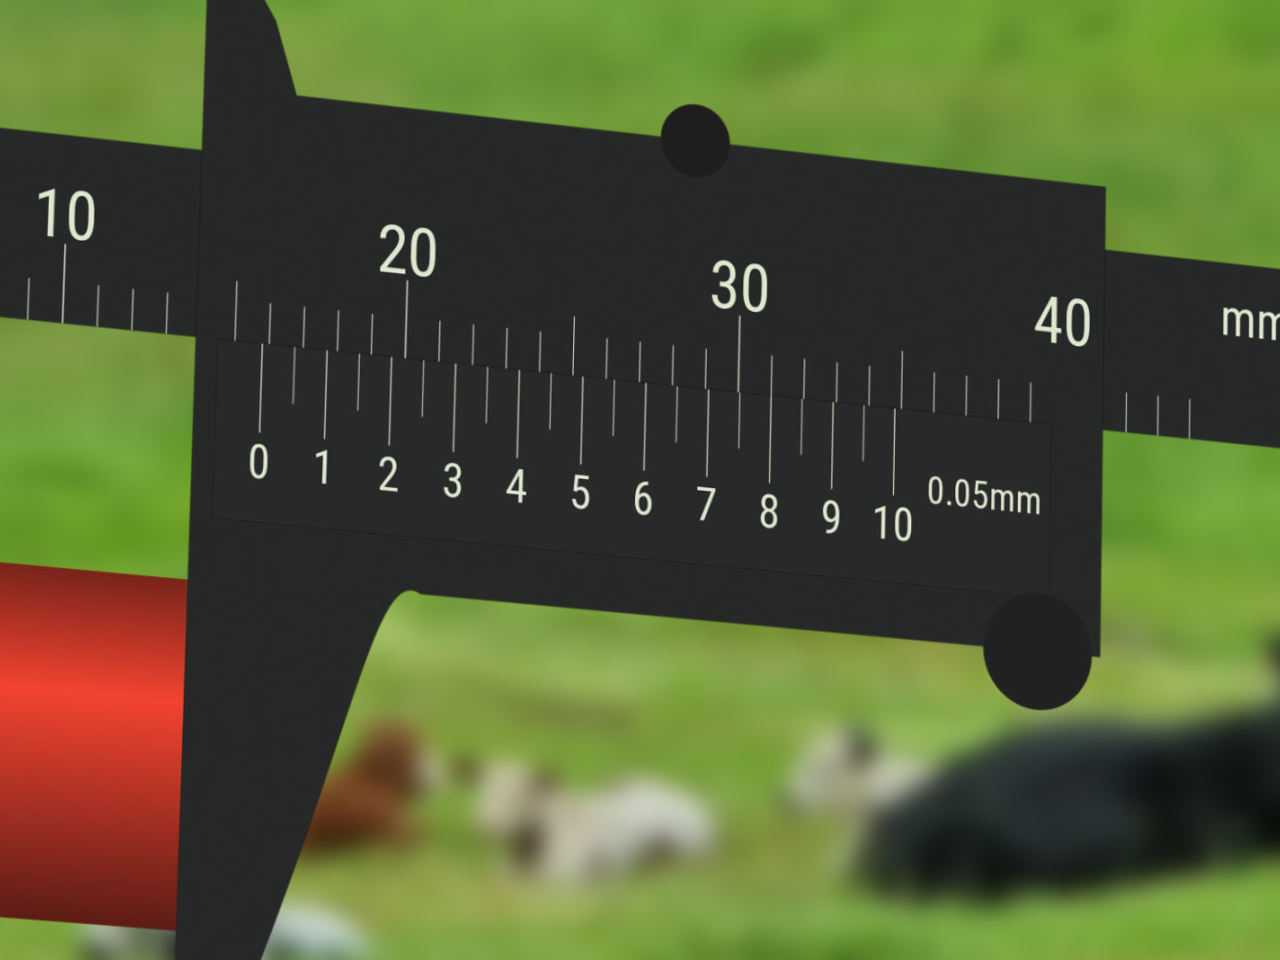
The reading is 15.80 mm
